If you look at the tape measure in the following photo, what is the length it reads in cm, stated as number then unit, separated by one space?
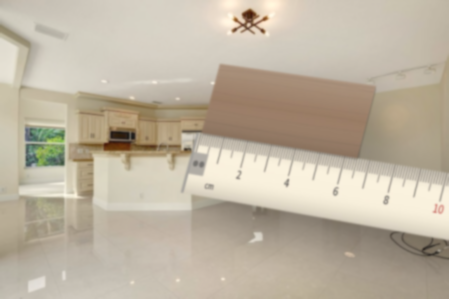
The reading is 6.5 cm
